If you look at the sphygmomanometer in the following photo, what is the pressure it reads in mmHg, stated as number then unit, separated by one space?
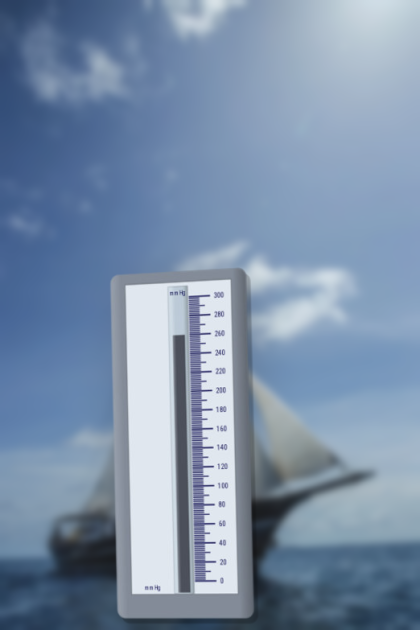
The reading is 260 mmHg
